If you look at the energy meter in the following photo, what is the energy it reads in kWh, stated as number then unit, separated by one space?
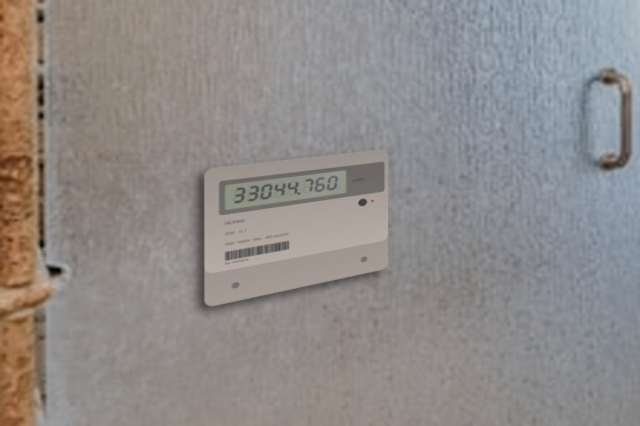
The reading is 33044.760 kWh
